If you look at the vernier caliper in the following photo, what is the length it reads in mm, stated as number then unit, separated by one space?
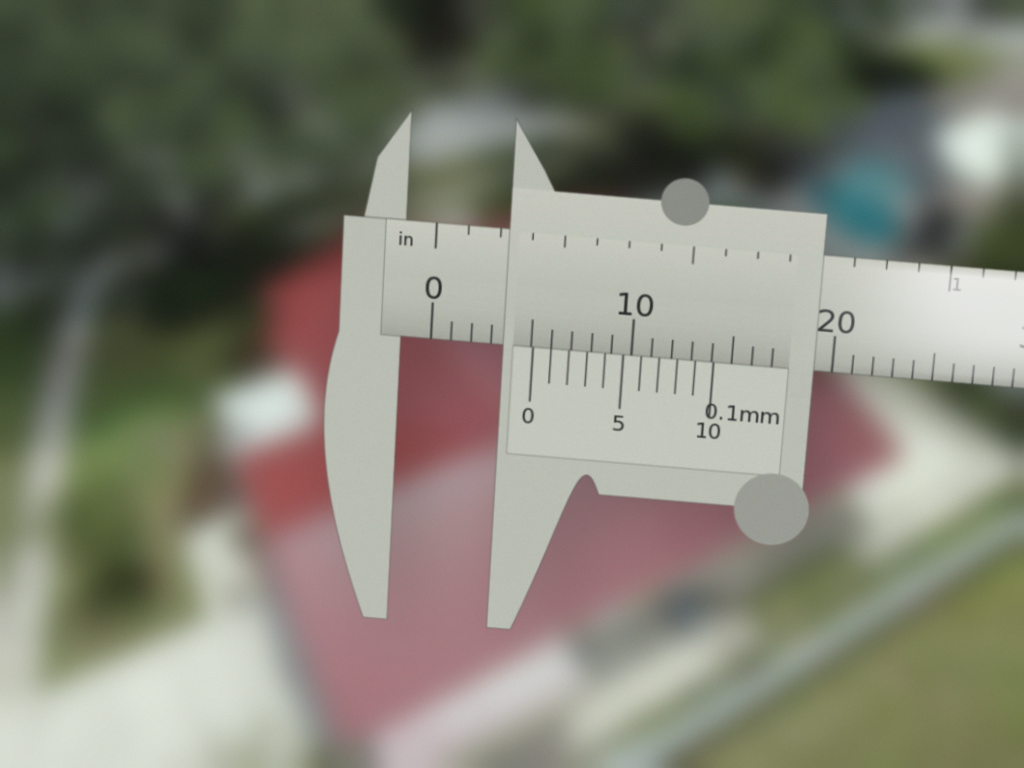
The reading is 5.1 mm
